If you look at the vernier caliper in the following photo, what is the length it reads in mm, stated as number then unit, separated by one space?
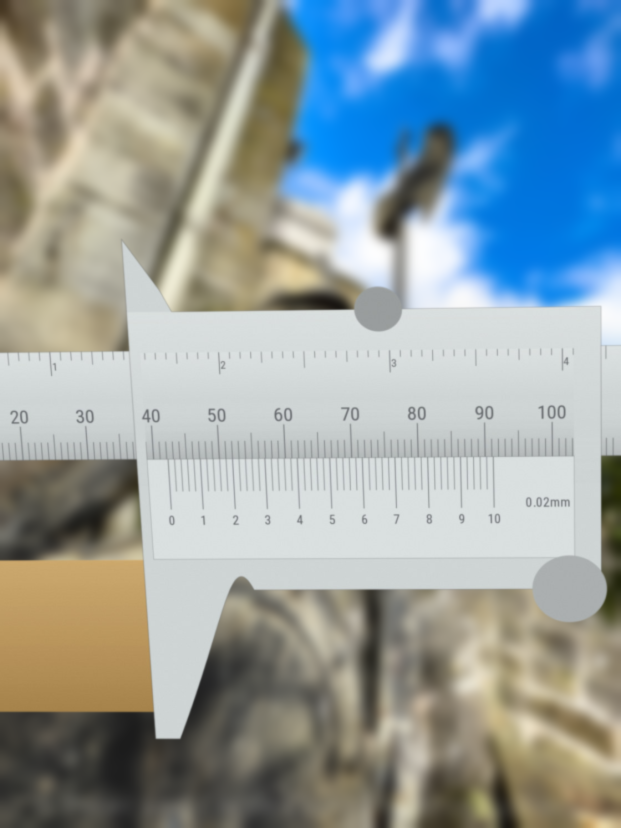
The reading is 42.2 mm
